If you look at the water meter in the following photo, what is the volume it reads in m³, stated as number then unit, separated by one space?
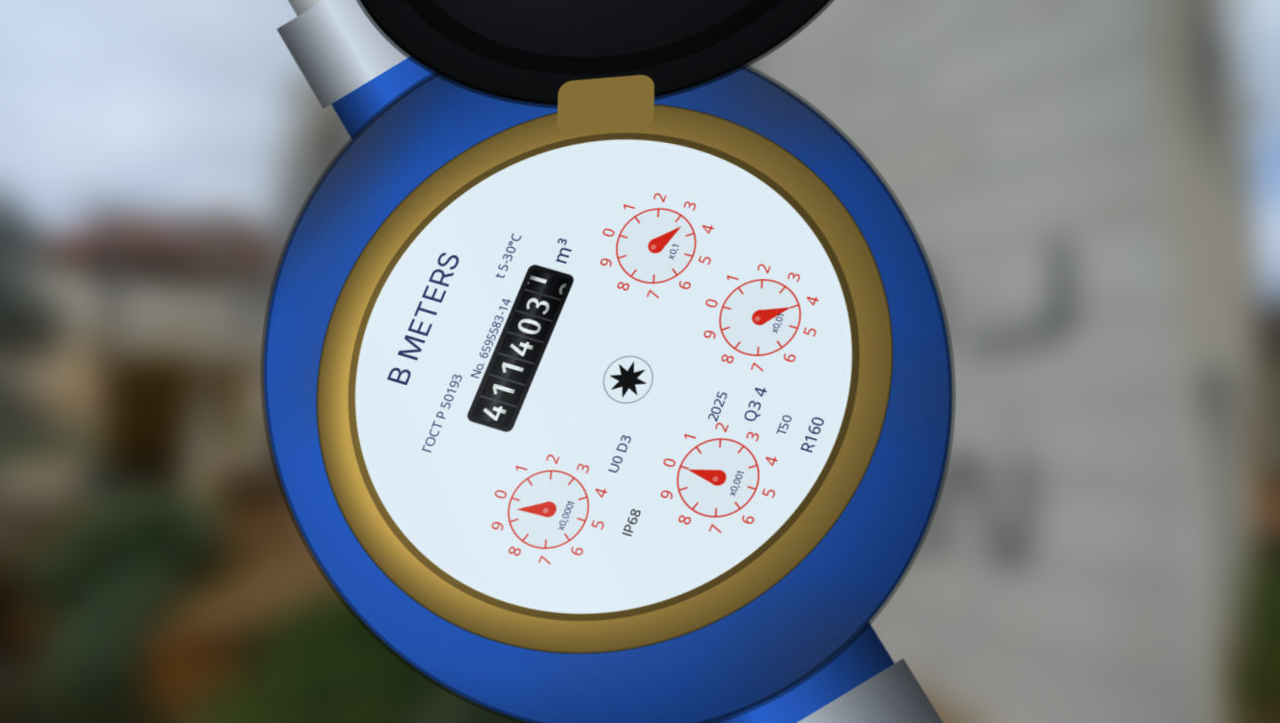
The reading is 4114031.3399 m³
